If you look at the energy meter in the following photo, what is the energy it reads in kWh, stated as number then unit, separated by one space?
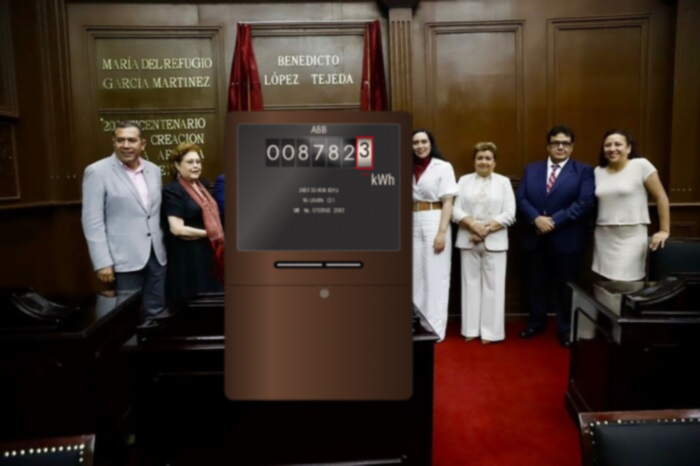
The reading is 8782.3 kWh
